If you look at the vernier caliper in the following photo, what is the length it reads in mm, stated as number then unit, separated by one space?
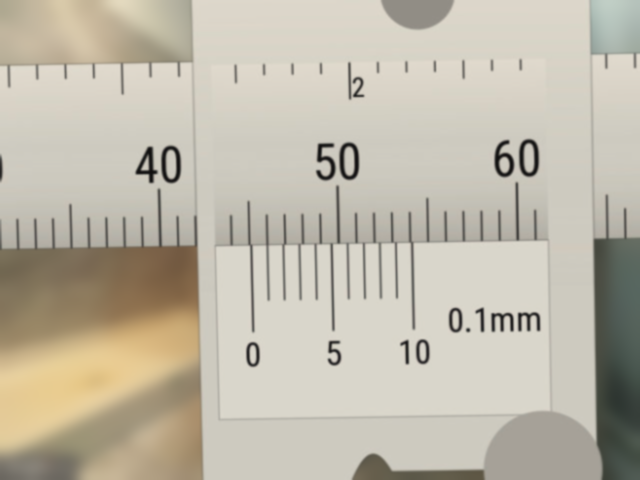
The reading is 45.1 mm
